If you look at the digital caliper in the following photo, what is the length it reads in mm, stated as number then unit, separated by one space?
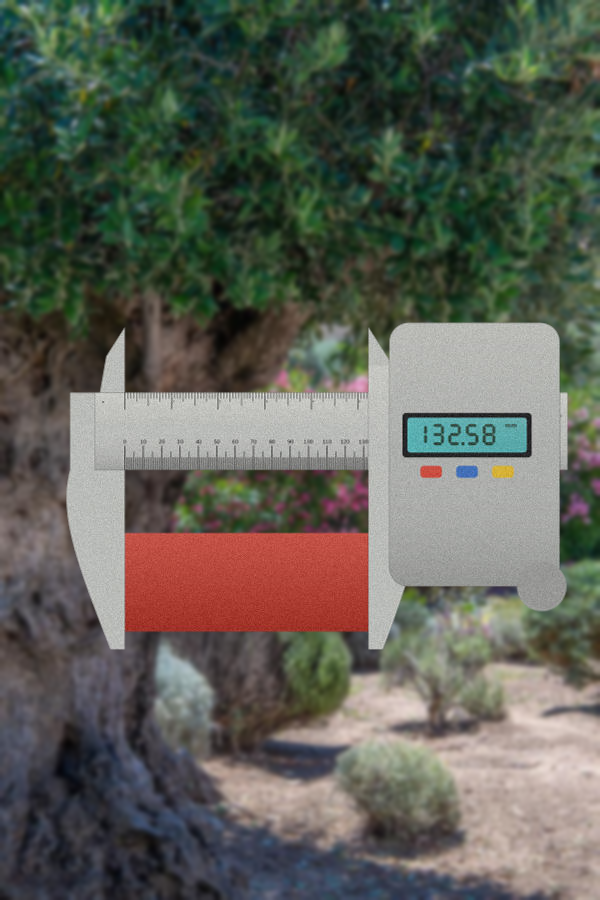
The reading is 132.58 mm
